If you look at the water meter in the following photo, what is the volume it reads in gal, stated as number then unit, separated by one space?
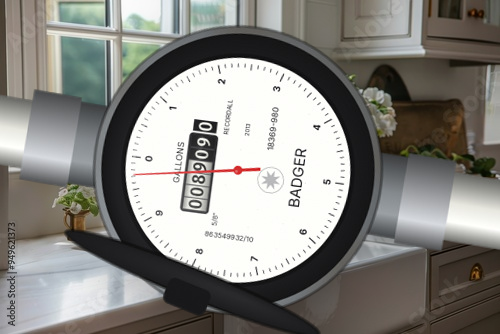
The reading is 89089.7 gal
